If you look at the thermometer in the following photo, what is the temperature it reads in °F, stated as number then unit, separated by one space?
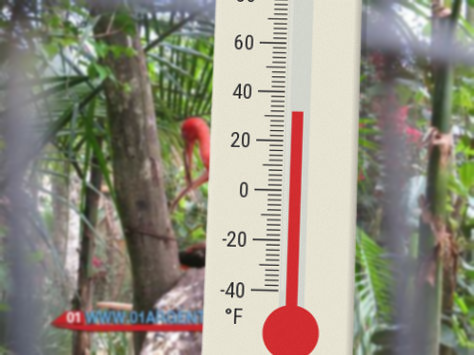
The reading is 32 °F
